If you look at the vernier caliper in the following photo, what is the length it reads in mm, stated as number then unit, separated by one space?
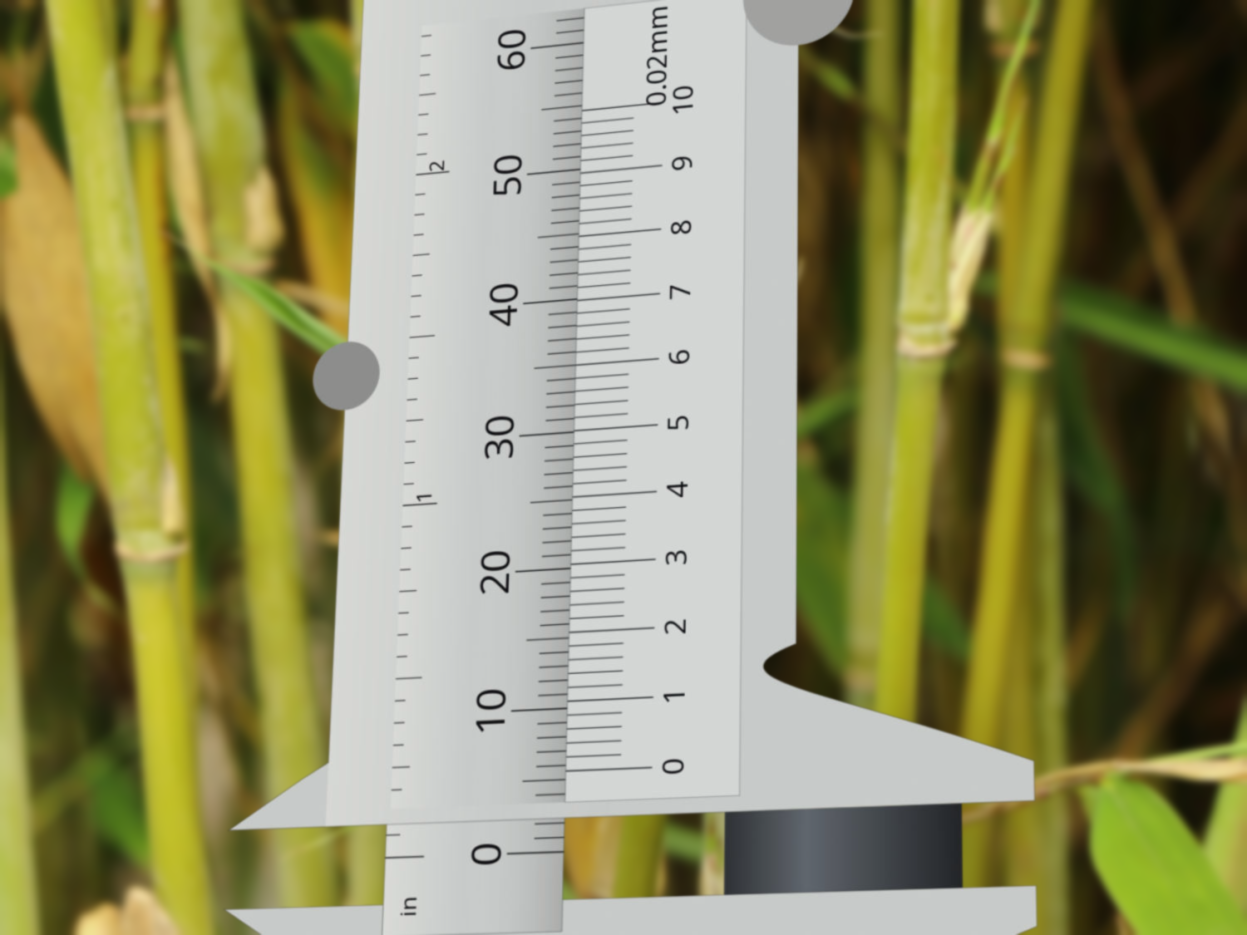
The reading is 5.6 mm
